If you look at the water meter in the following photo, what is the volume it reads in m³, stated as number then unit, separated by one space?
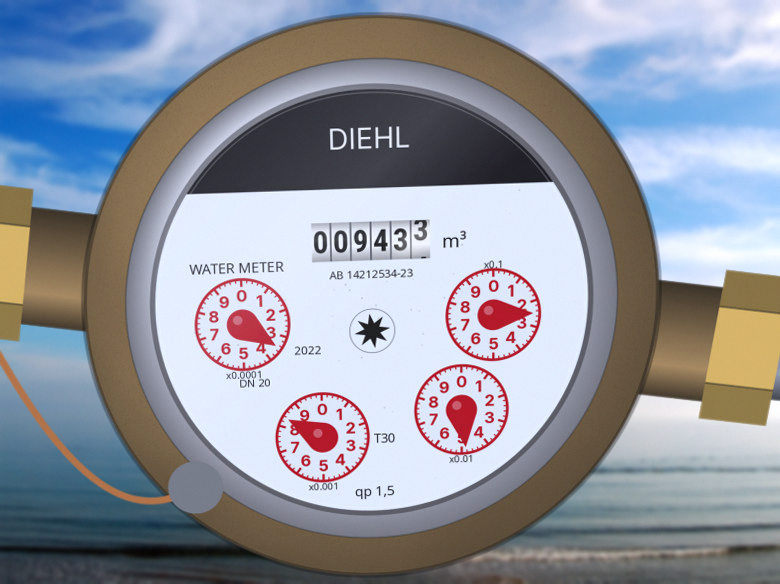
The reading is 9433.2483 m³
